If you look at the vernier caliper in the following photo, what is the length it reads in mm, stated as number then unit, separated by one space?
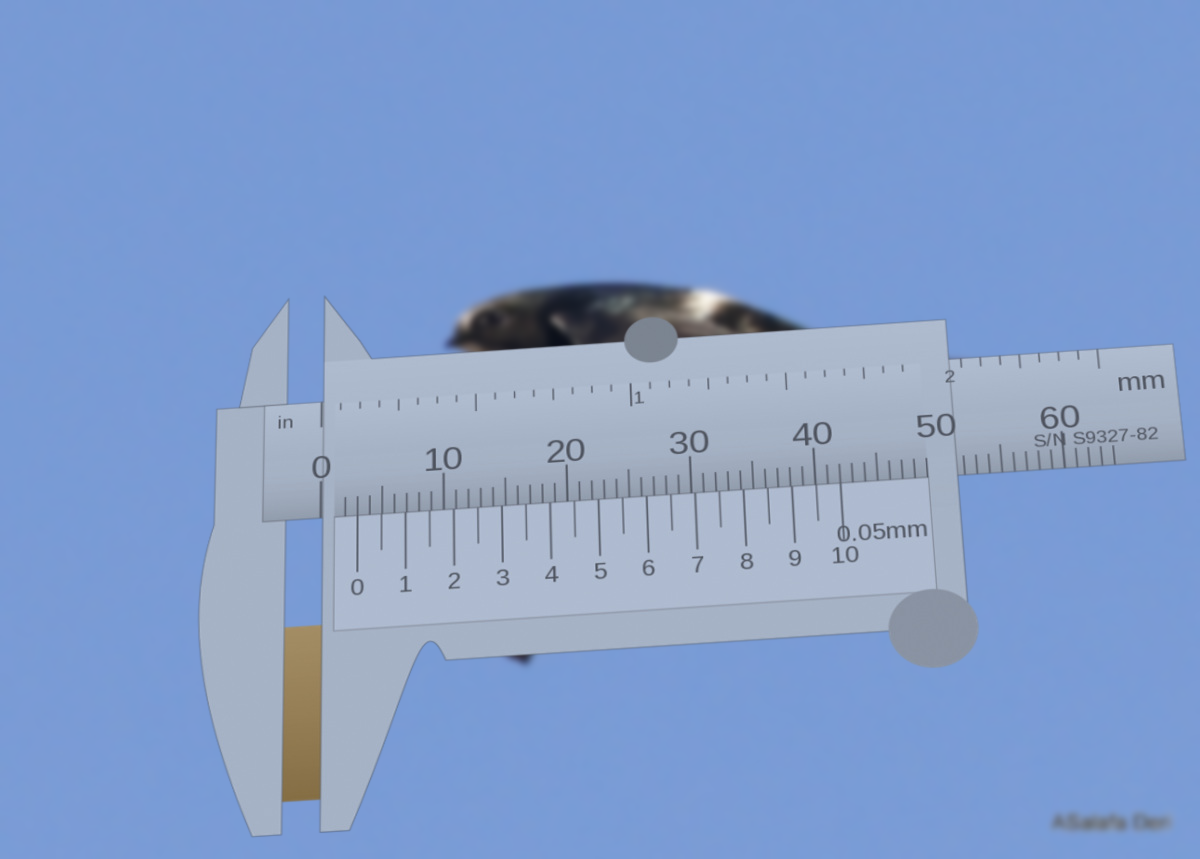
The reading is 3.0 mm
